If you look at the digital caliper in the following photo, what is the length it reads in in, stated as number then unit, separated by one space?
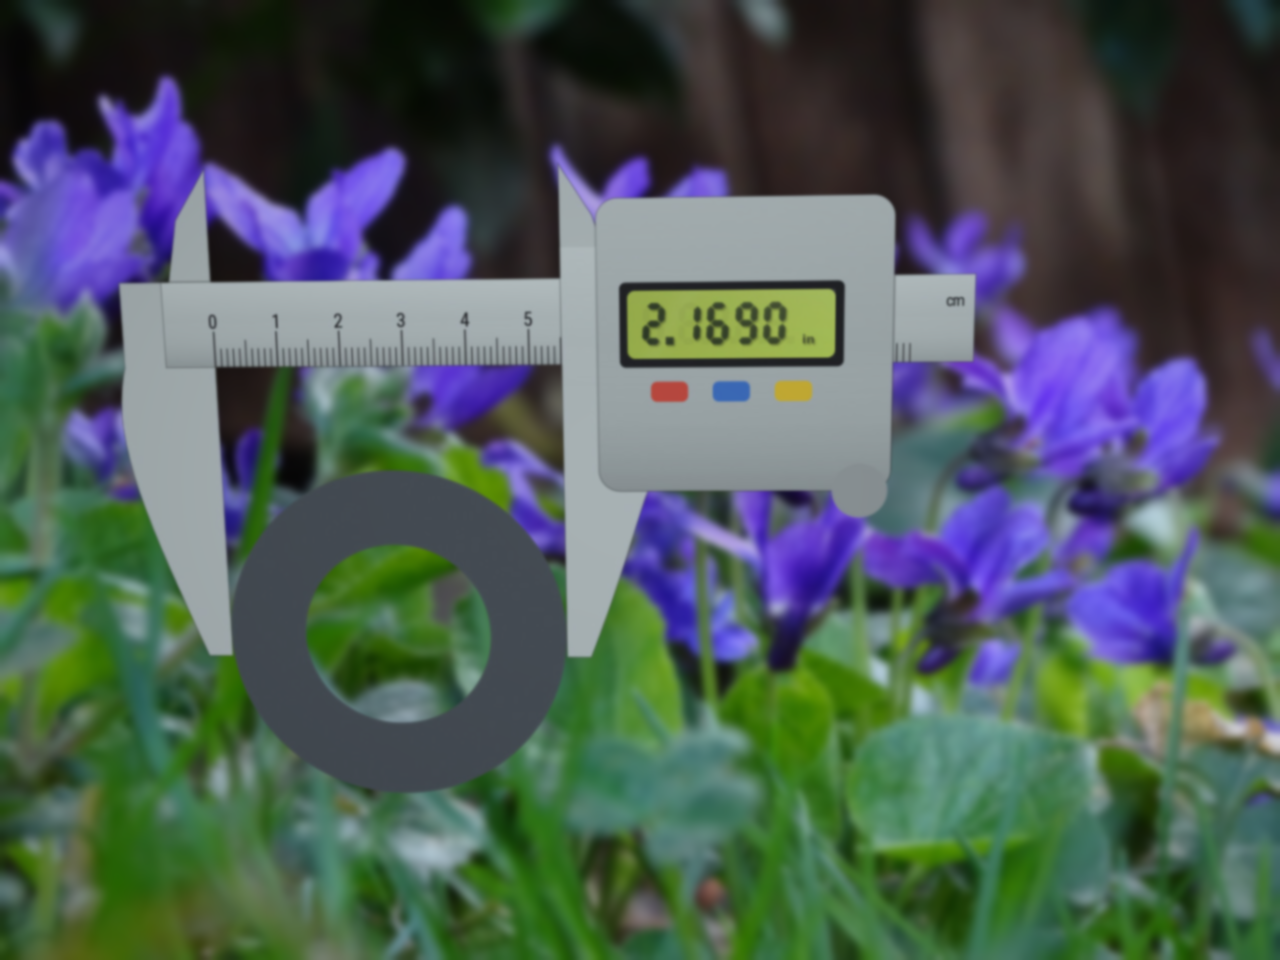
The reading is 2.1690 in
